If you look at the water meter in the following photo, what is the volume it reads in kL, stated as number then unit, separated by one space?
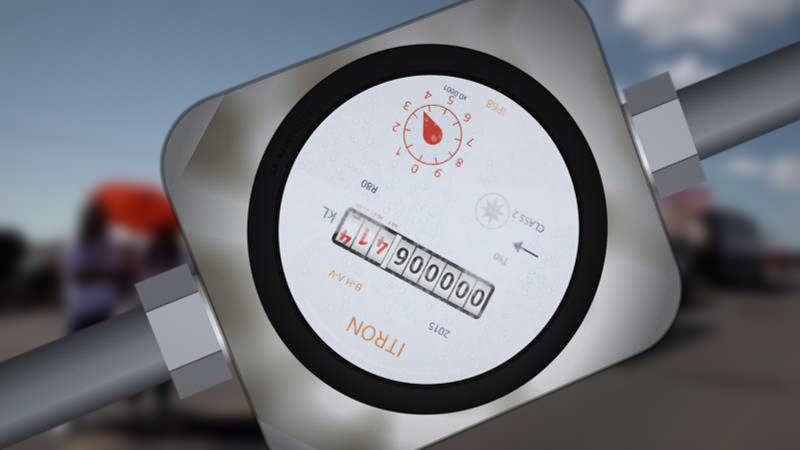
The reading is 6.4143 kL
